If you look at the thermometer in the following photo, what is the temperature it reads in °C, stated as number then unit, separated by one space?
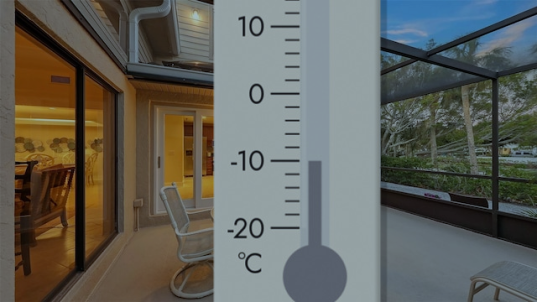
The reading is -10 °C
